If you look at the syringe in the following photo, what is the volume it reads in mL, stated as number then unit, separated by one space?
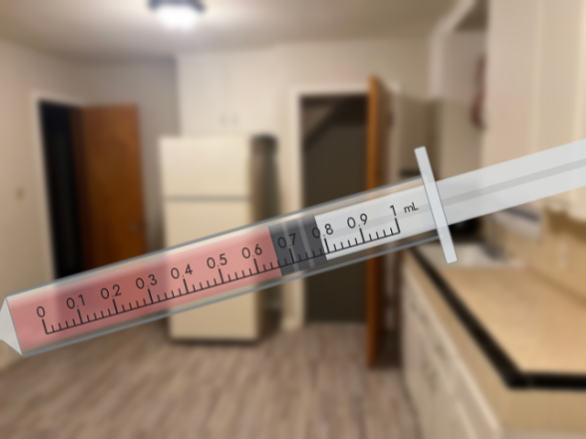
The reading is 0.66 mL
